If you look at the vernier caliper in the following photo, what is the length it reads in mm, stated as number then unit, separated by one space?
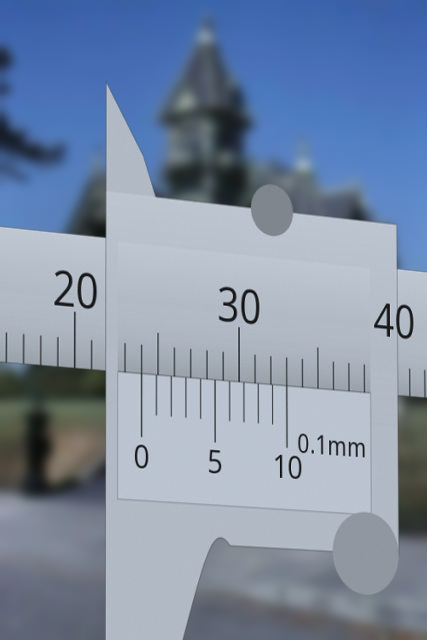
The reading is 24.0 mm
